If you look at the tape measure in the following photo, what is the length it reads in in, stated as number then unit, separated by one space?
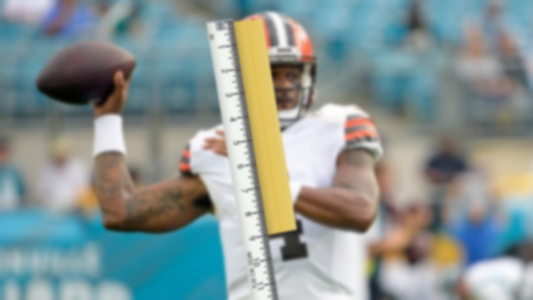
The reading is 9 in
